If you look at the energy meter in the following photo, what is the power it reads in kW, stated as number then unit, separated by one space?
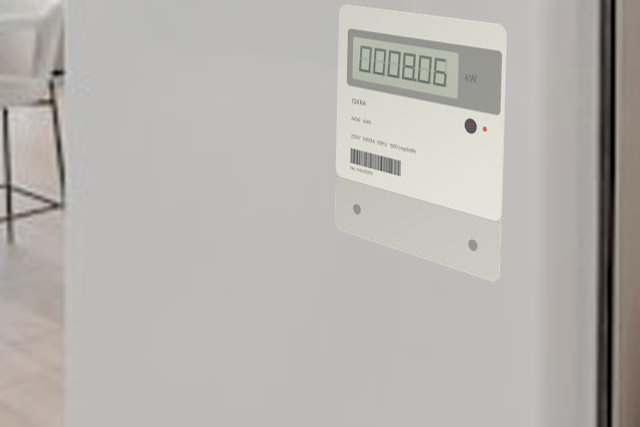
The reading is 8.06 kW
